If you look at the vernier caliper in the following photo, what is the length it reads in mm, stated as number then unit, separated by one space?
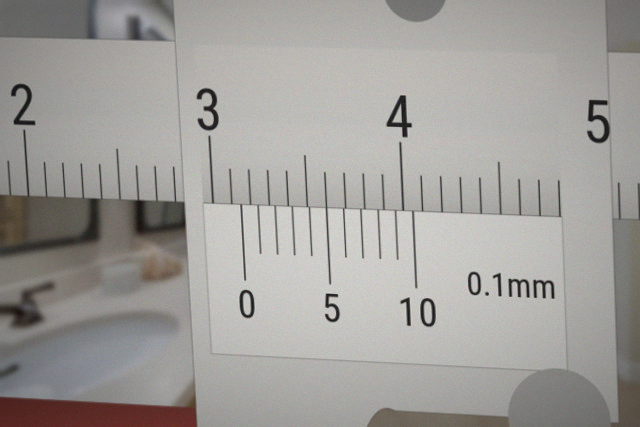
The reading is 31.5 mm
